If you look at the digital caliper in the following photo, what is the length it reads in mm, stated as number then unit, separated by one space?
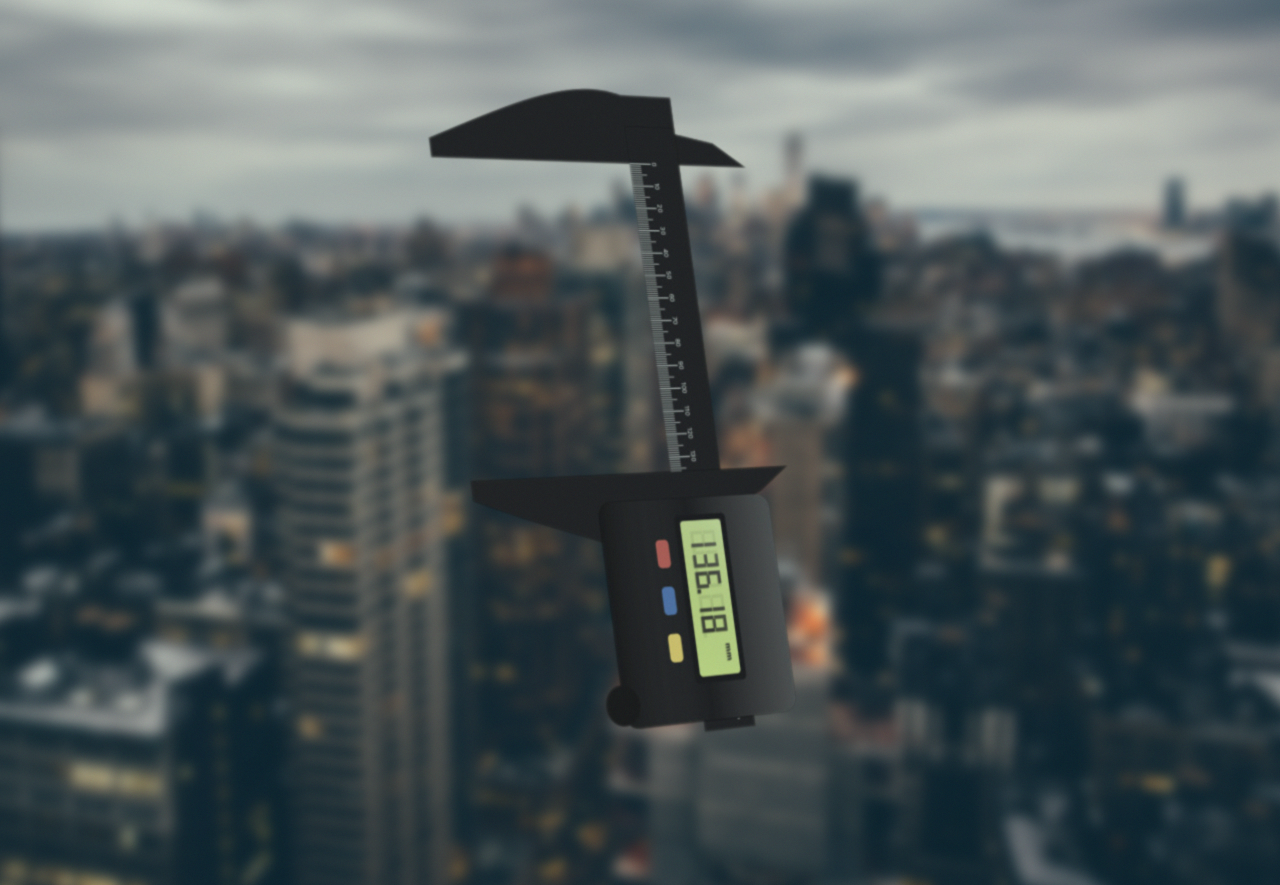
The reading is 136.18 mm
